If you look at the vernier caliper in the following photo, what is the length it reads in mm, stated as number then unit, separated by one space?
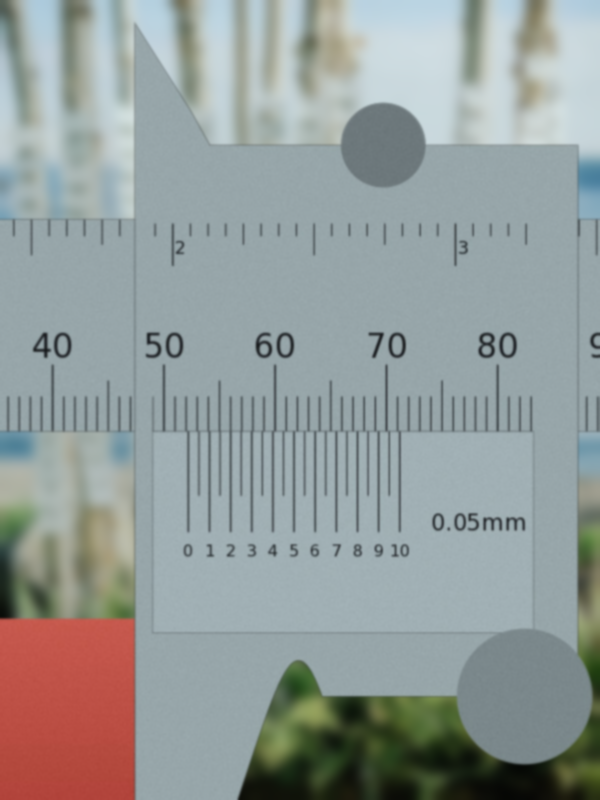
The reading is 52.2 mm
